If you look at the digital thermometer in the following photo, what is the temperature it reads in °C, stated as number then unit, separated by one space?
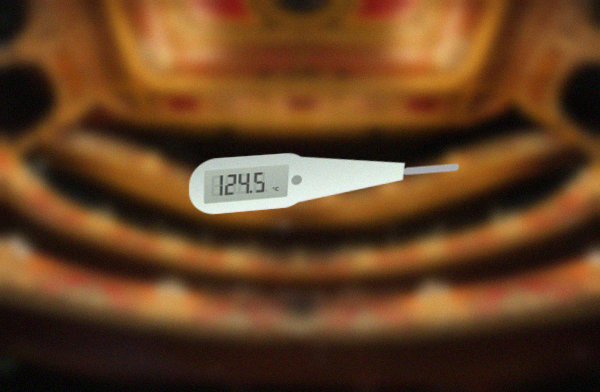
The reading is 124.5 °C
